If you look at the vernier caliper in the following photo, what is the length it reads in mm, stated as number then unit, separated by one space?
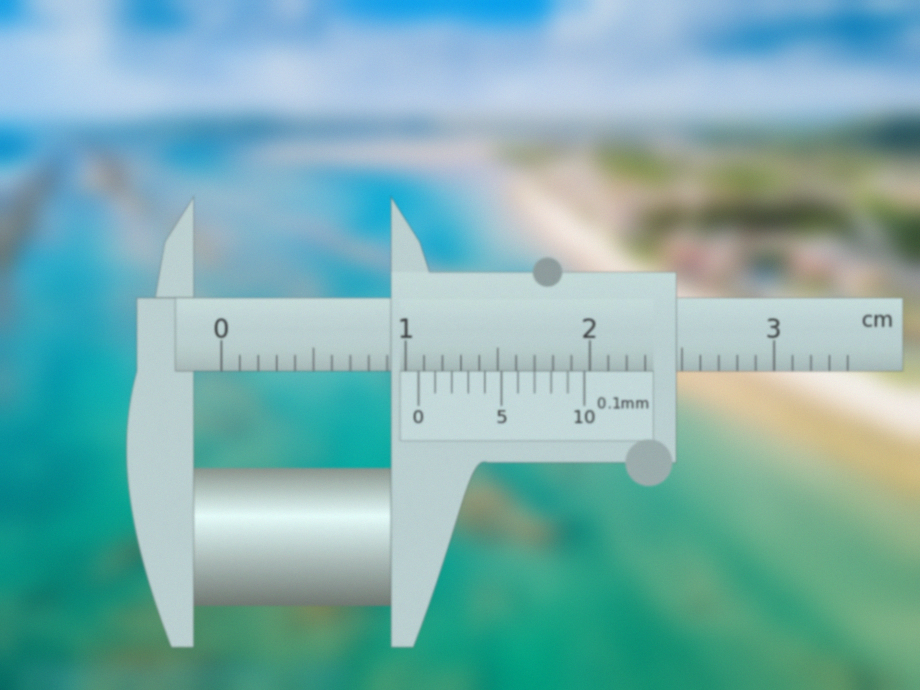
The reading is 10.7 mm
